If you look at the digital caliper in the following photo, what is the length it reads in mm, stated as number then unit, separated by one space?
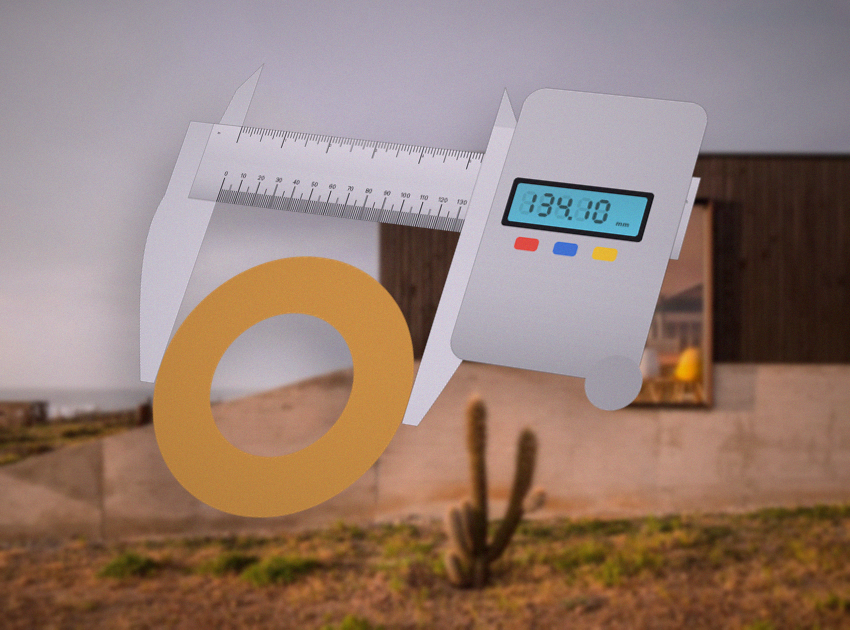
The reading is 134.10 mm
